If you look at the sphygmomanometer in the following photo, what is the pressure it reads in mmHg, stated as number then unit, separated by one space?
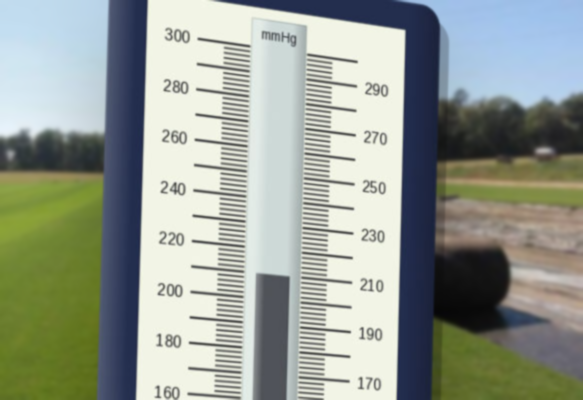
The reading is 210 mmHg
